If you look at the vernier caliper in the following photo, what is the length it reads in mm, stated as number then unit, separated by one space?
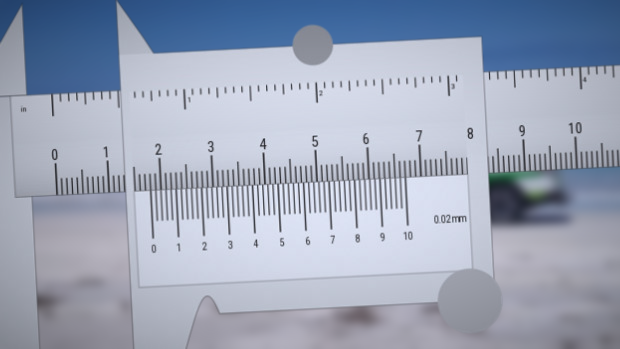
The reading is 18.0 mm
